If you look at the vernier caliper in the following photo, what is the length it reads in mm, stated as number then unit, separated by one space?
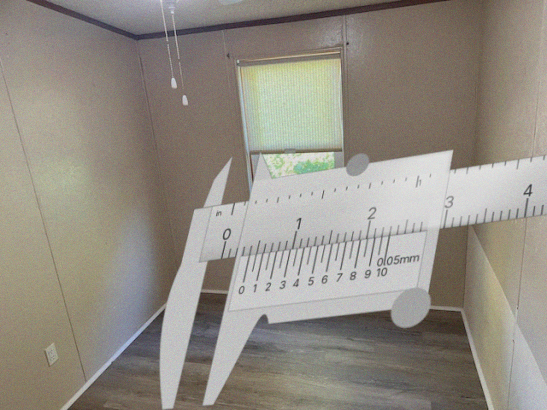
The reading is 4.0 mm
